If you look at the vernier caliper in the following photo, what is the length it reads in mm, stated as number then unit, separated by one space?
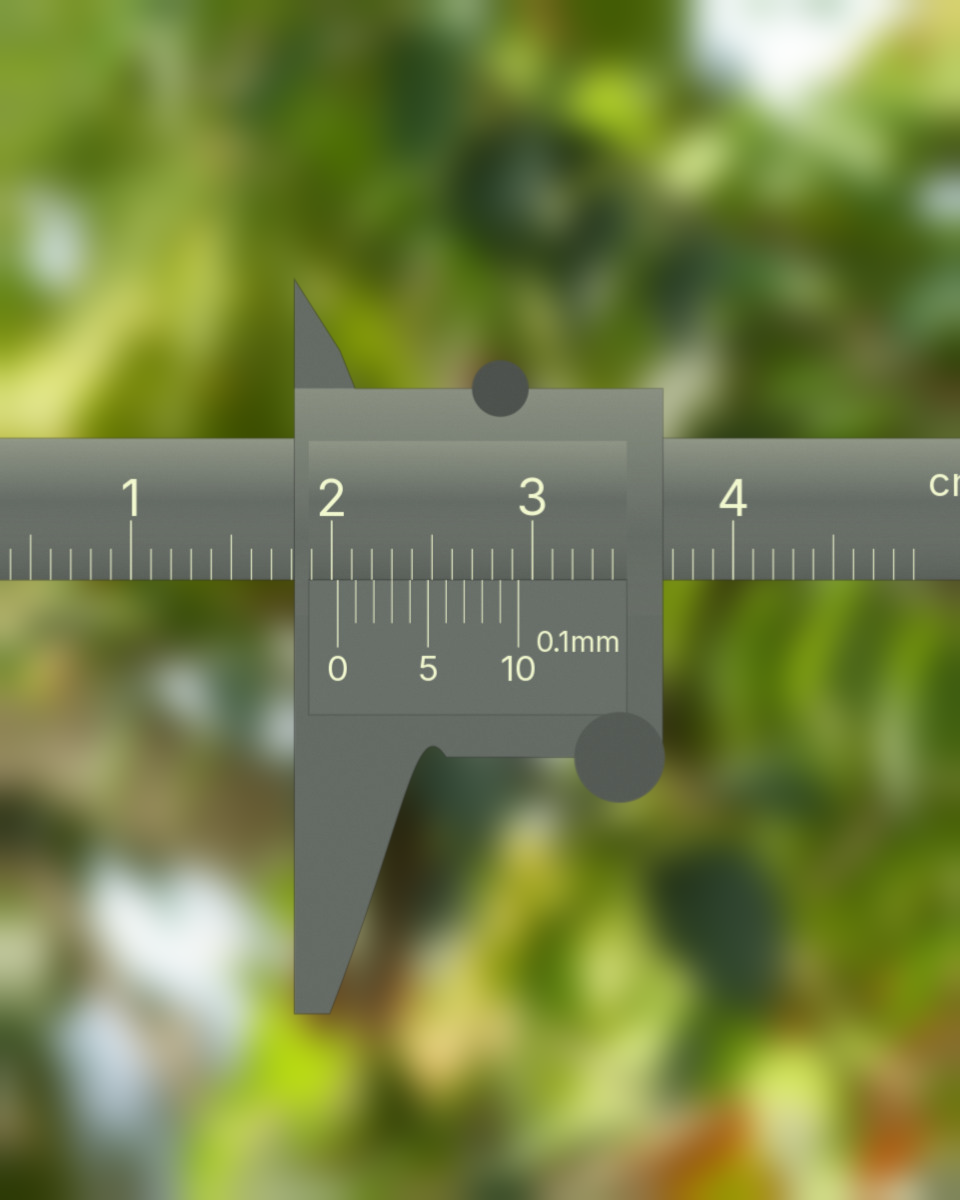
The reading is 20.3 mm
